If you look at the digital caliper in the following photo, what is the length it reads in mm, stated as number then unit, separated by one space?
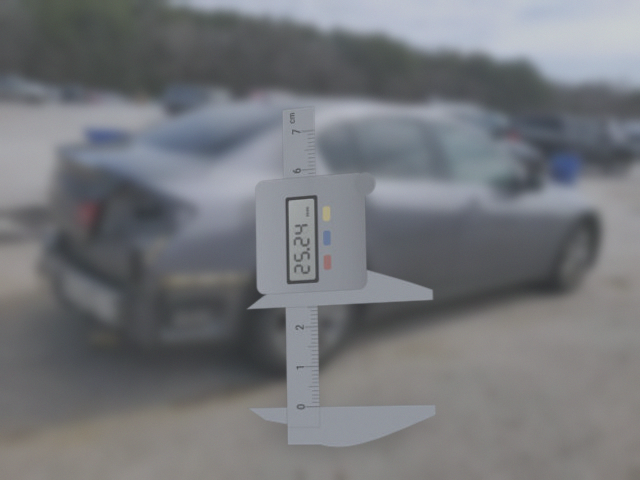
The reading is 25.24 mm
